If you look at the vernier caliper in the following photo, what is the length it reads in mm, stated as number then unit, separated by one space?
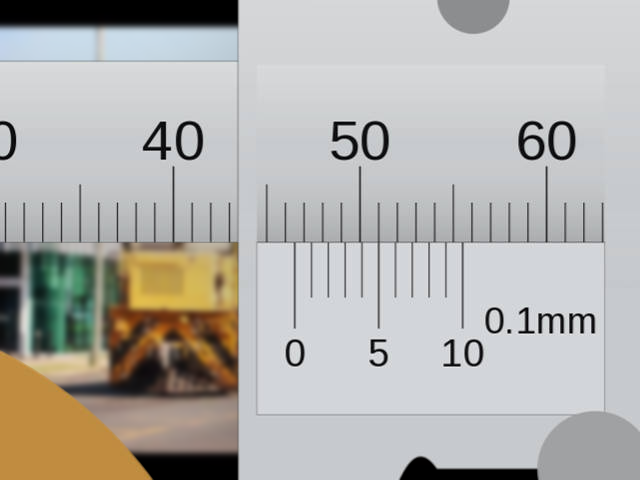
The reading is 46.5 mm
